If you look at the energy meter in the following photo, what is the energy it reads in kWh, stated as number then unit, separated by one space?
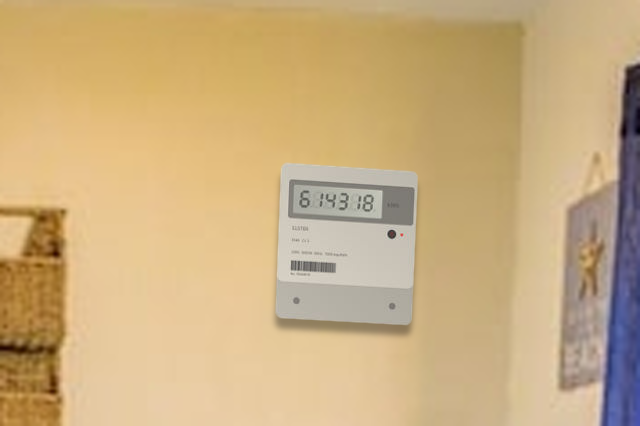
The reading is 614318 kWh
